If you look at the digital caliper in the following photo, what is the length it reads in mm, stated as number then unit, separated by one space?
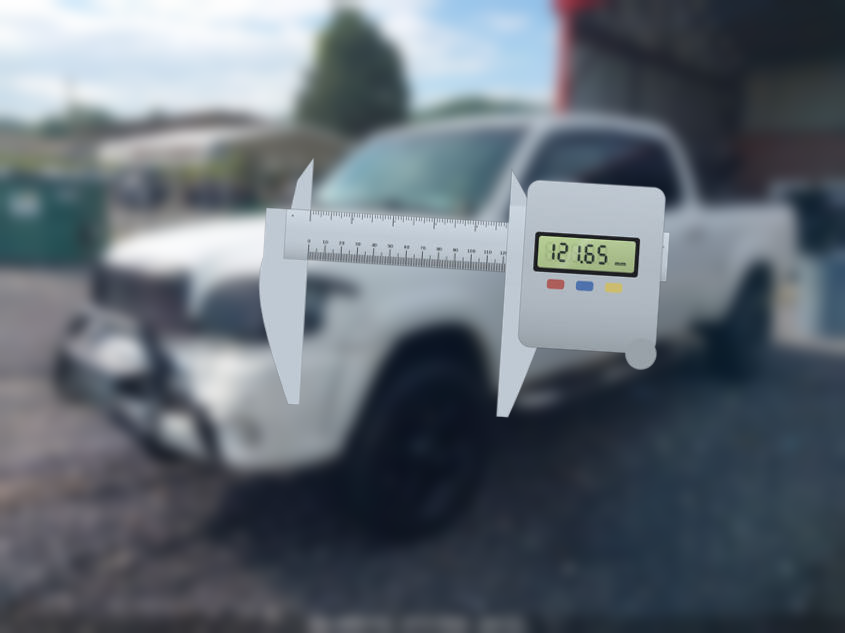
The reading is 121.65 mm
